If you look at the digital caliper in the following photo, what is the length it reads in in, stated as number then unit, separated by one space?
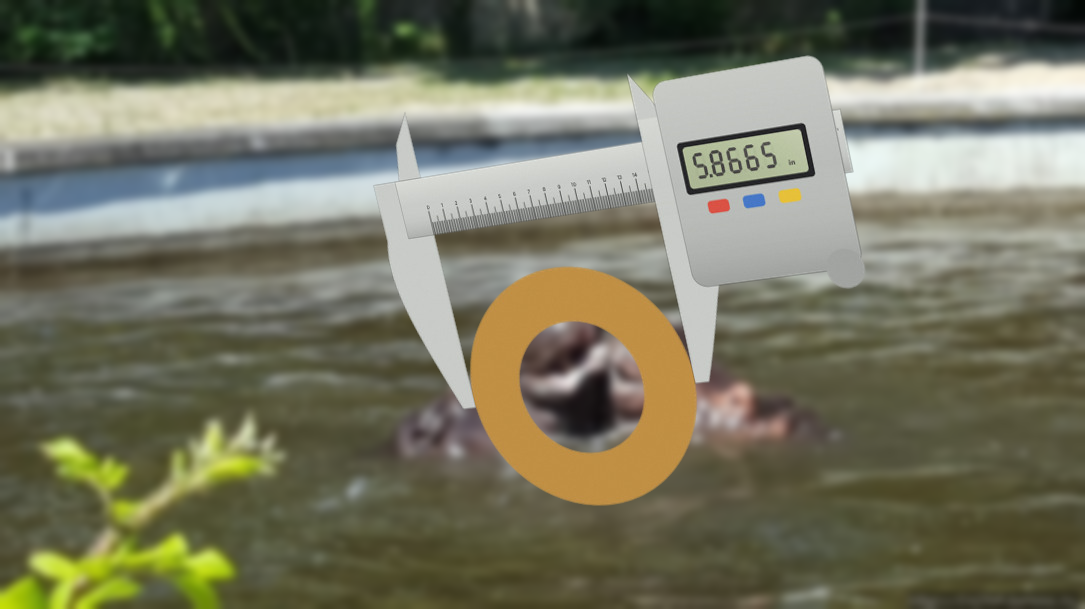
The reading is 5.8665 in
